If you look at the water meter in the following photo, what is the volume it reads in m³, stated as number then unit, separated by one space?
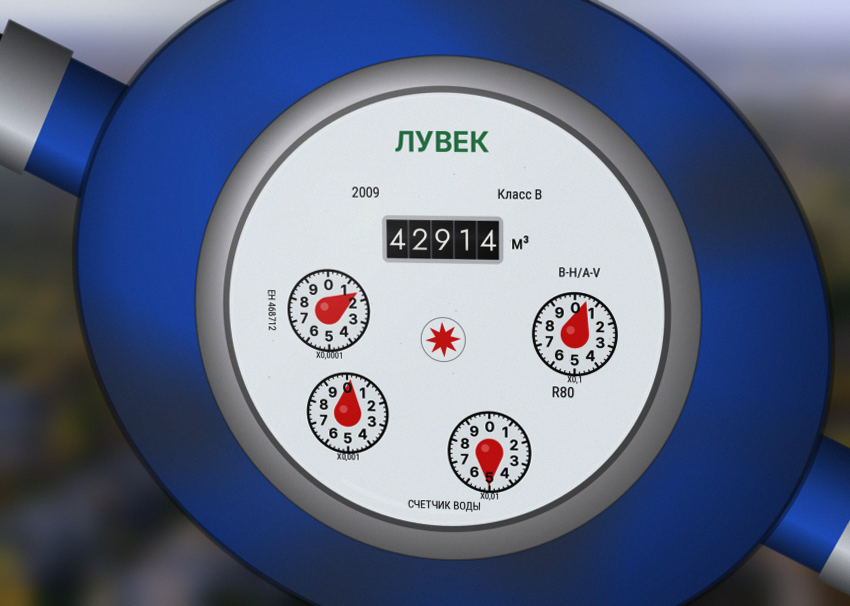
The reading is 42914.0501 m³
